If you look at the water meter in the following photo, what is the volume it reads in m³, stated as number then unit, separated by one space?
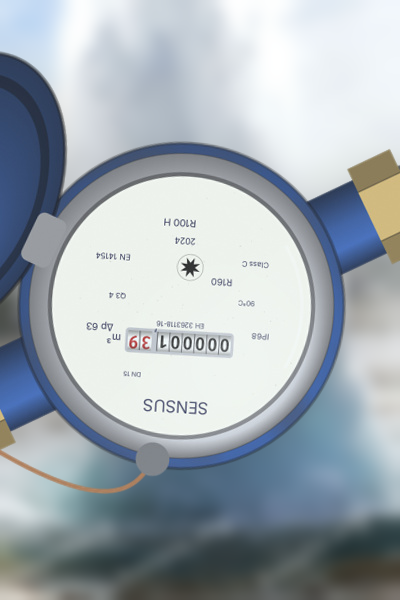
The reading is 1.39 m³
